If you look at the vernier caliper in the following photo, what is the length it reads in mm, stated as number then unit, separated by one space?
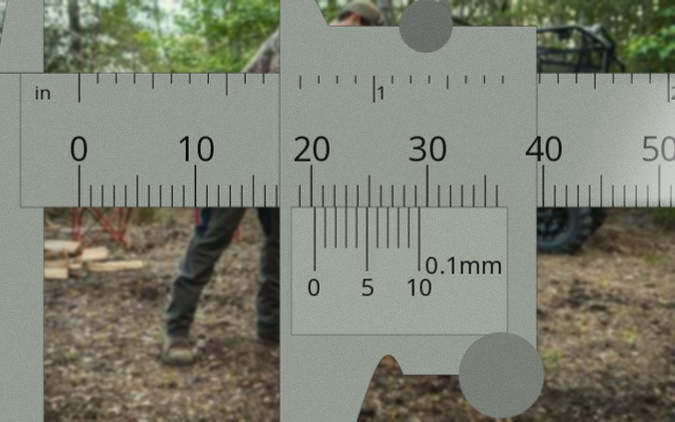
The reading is 20.3 mm
